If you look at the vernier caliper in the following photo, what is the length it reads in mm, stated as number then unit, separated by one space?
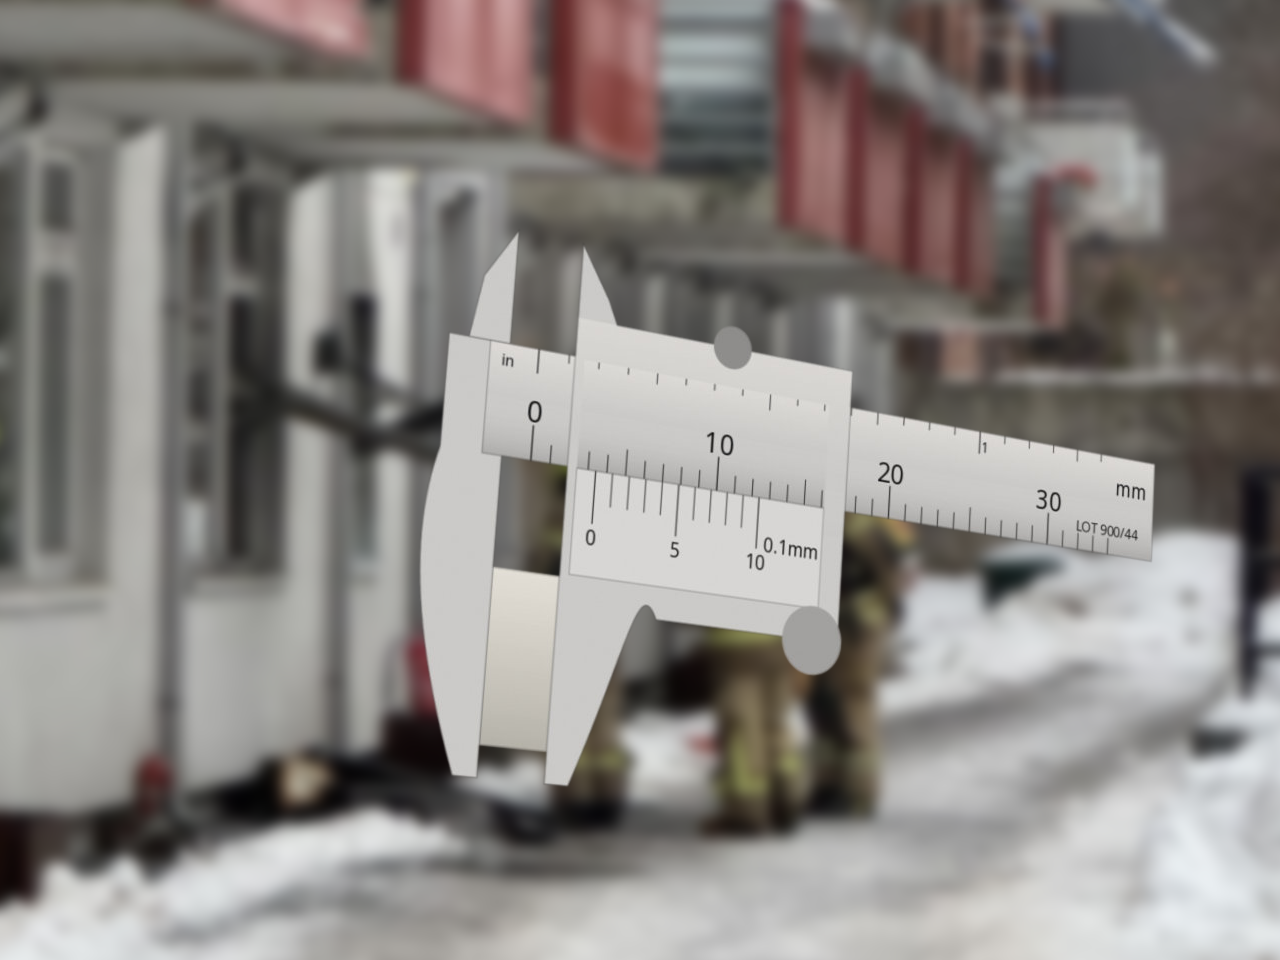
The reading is 3.4 mm
